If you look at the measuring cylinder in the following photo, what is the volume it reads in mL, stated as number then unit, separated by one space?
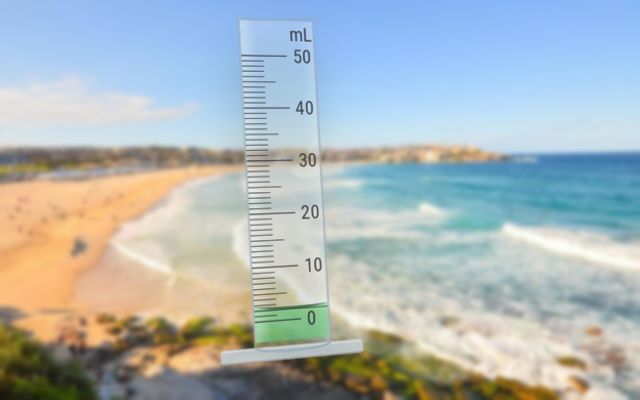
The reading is 2 mL
